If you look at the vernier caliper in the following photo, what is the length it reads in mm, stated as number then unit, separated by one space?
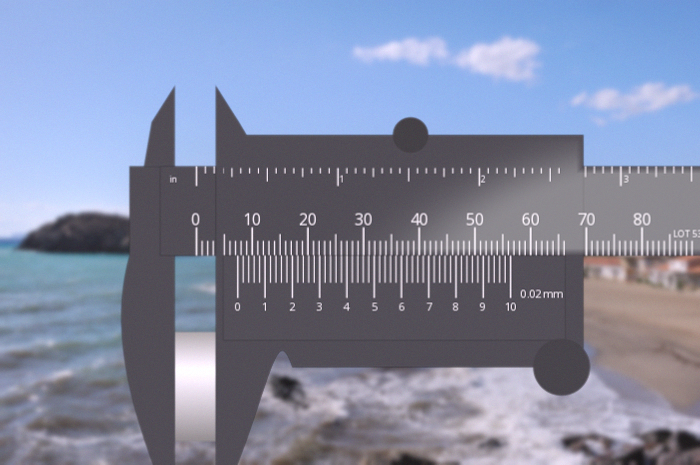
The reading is 7.4 mm
